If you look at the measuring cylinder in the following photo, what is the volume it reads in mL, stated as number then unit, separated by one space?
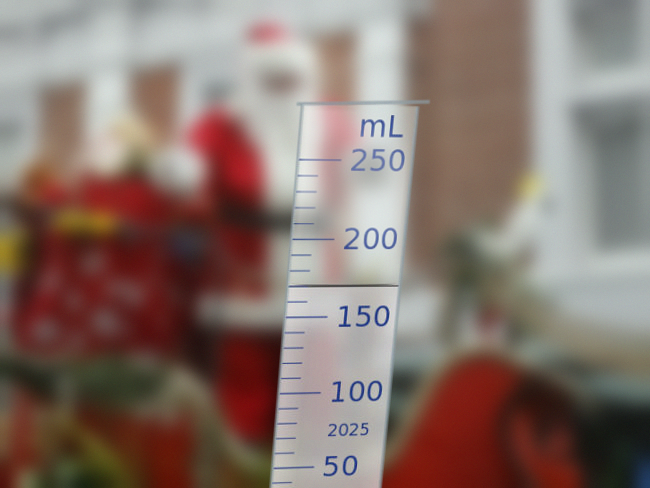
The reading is 170 mL
